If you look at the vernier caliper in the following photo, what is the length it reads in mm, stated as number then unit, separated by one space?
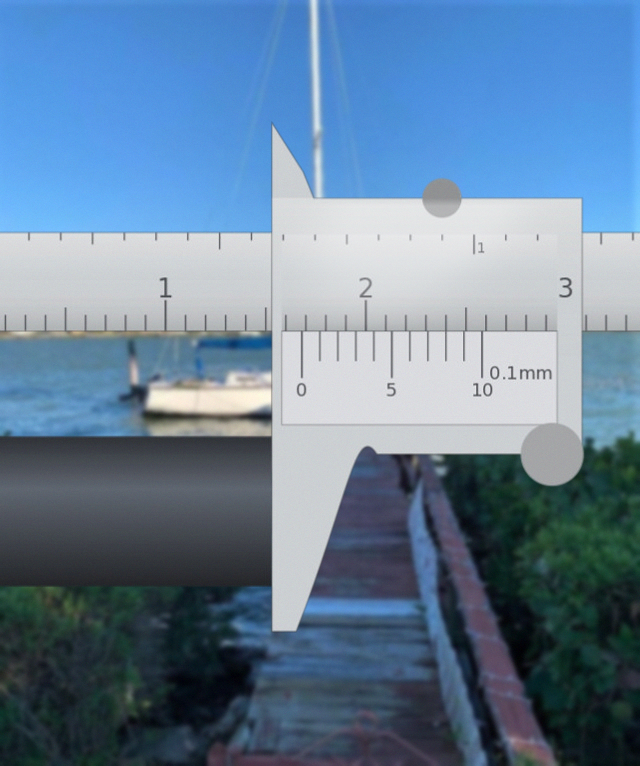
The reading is 16.8 mm
